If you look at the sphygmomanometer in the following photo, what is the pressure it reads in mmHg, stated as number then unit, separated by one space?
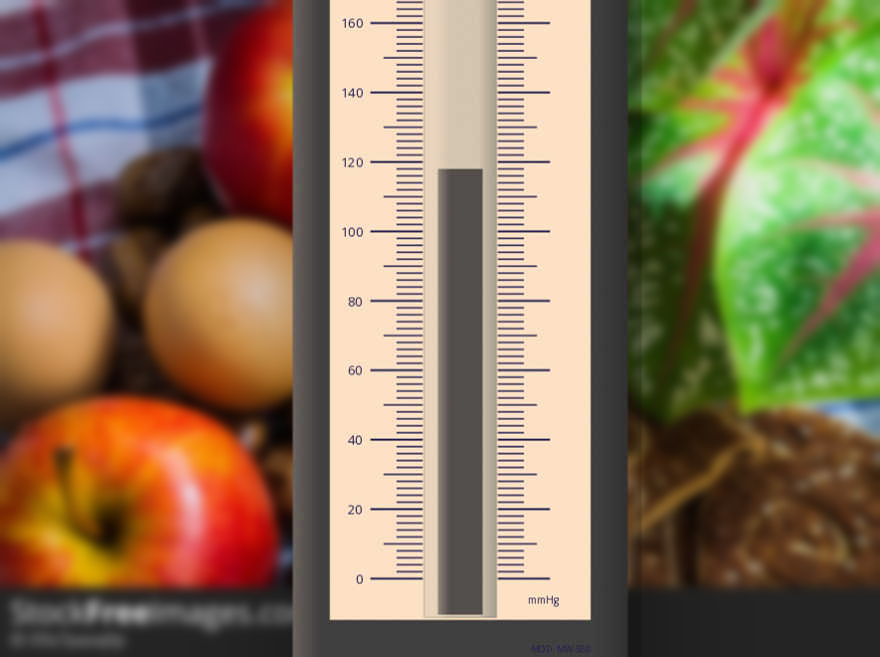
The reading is 118 mmHg
